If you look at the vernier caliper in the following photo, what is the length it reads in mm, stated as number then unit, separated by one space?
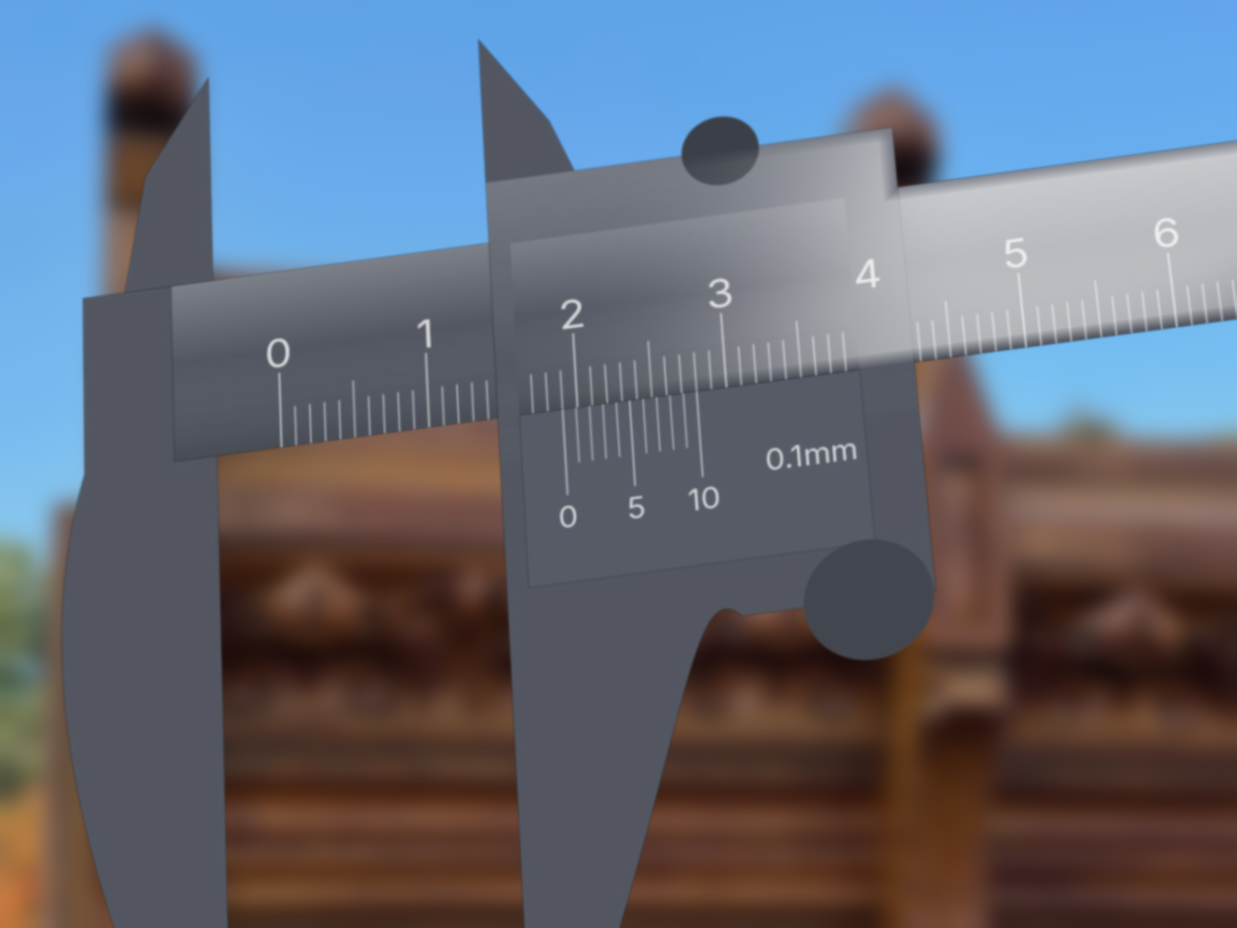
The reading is 19.0 mm
